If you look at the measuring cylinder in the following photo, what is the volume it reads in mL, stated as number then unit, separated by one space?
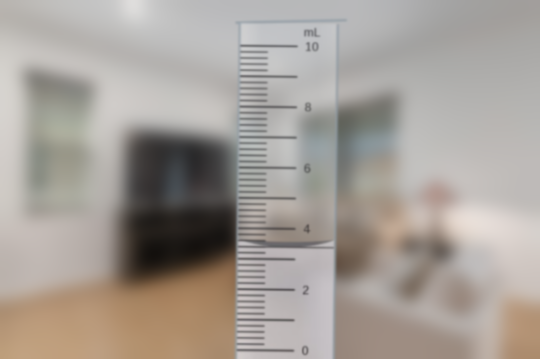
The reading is 3.4 mL
